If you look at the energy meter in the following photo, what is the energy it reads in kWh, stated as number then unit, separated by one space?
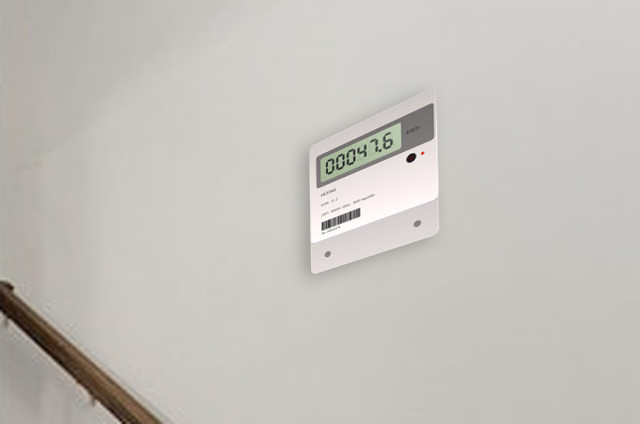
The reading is 47.6 kWh
